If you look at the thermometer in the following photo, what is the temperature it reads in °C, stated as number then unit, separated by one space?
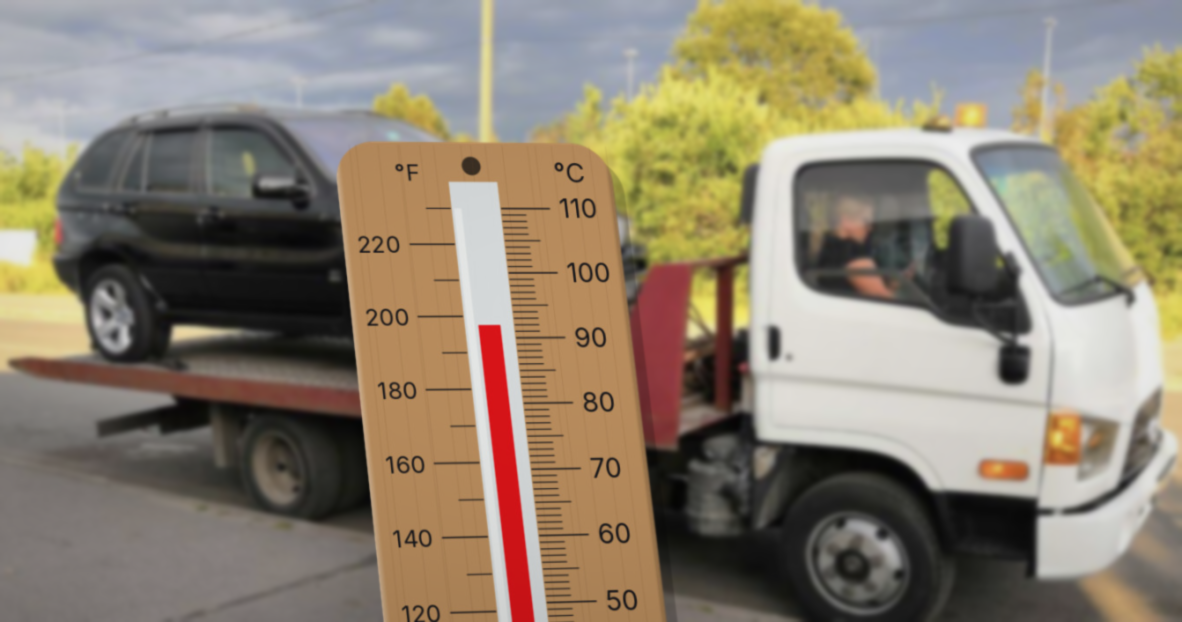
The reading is 92 °C
